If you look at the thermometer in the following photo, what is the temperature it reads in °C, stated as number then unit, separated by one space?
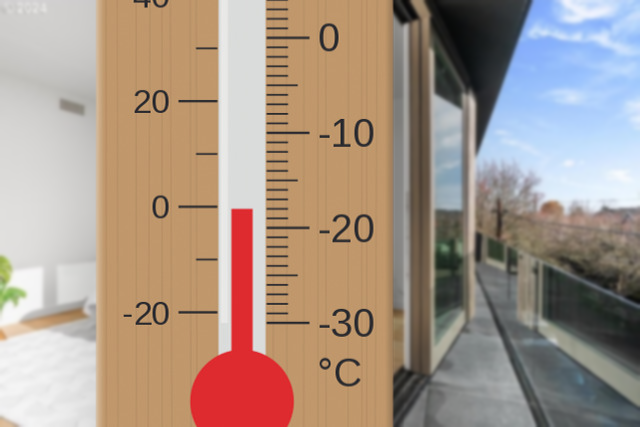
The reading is -18 °C
